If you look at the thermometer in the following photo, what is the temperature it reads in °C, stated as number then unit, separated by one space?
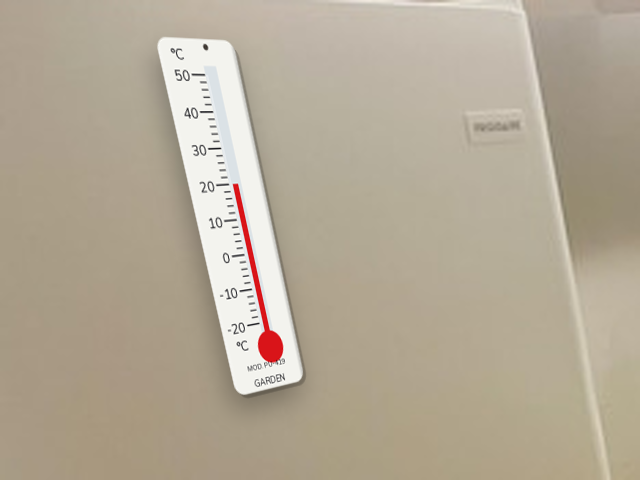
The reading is 20 °C
